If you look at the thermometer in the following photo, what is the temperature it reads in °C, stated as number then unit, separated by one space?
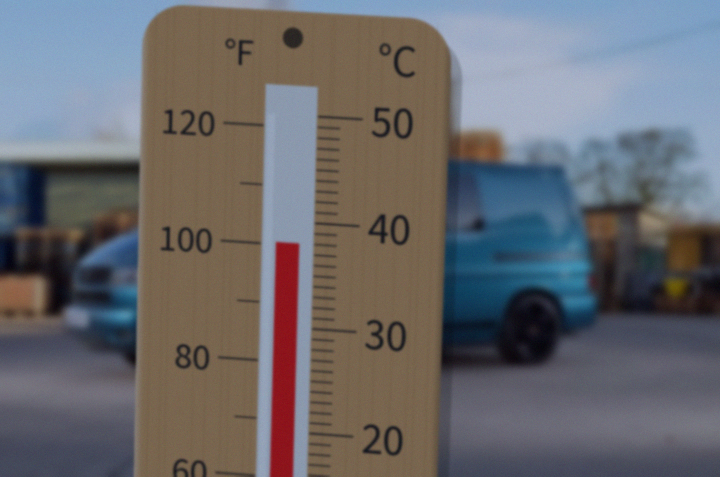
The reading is 38 °C
